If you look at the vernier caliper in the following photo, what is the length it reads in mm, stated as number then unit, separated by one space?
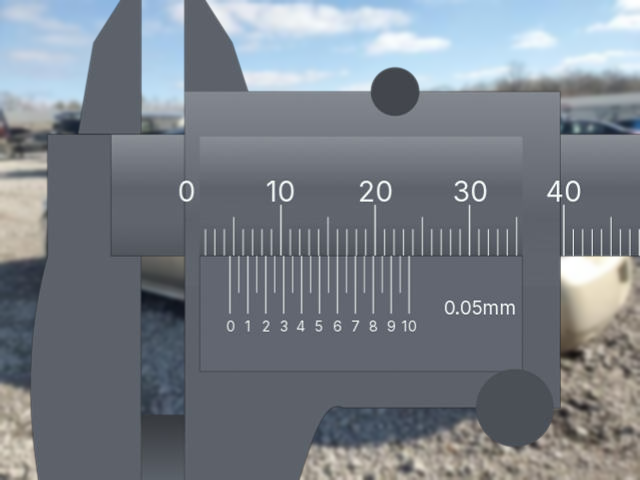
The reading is 4.6 mm
